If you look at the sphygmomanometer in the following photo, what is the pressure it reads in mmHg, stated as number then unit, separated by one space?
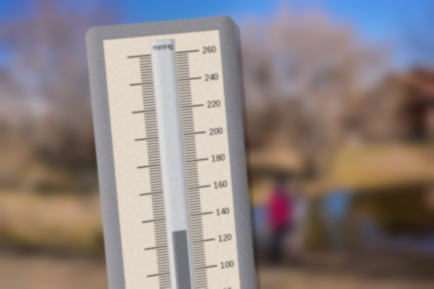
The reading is 130 mmHg
